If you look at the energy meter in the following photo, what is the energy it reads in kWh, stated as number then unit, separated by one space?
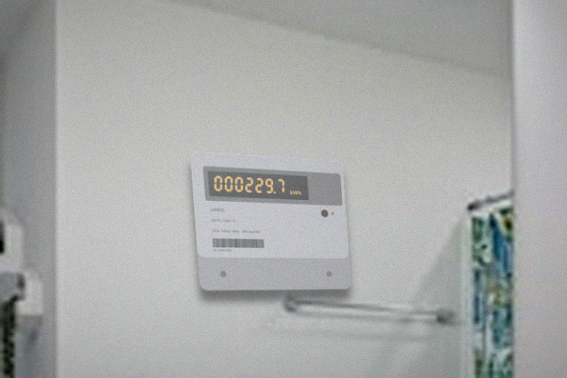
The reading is 229.7 kWh
